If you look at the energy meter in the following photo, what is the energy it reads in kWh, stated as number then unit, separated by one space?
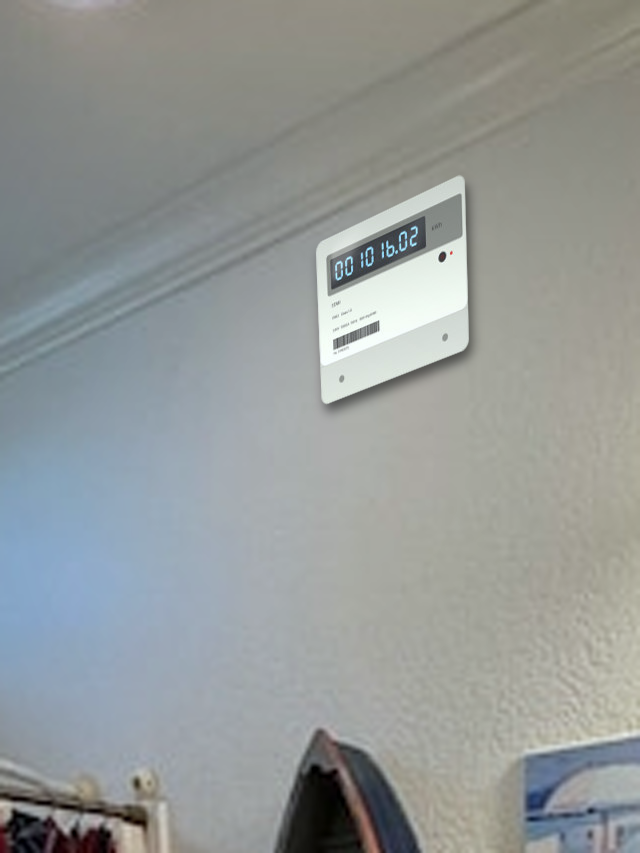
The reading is 1016.02 kWh
